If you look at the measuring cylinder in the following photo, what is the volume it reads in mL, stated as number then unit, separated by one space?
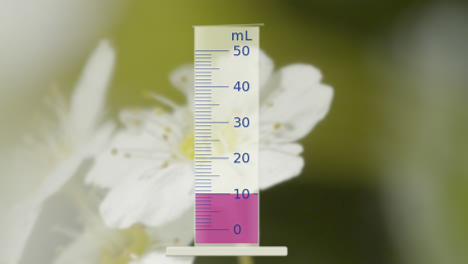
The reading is 10 mL
